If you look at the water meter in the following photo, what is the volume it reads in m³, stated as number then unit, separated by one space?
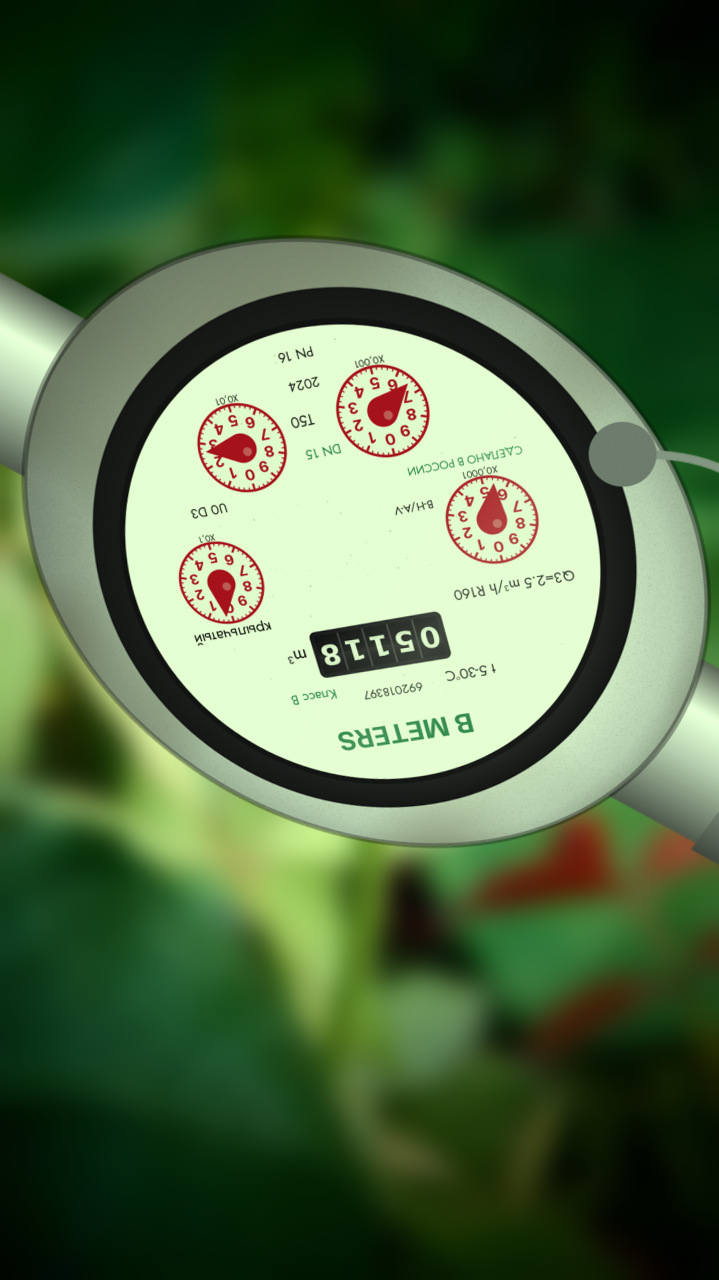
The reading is 5118.0265 m³
